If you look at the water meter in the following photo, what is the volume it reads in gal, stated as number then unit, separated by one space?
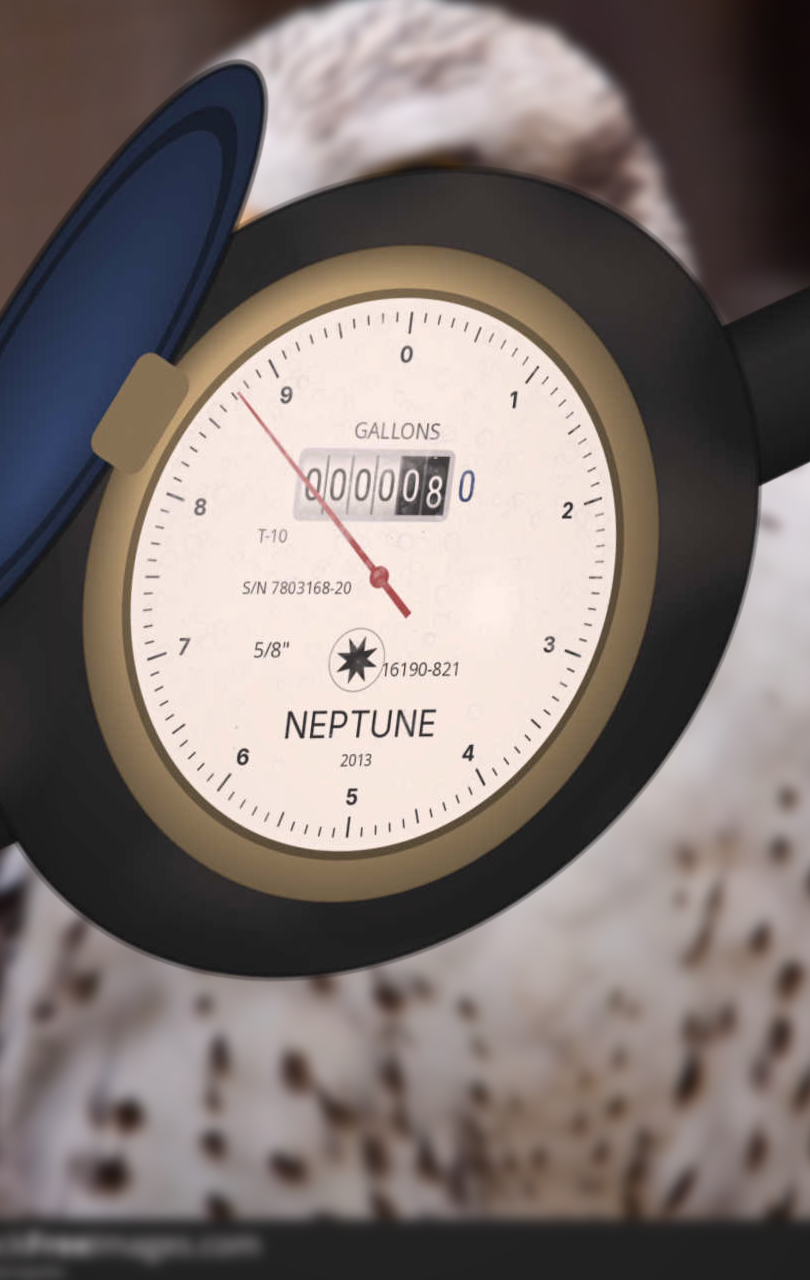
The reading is 78.7 gal
